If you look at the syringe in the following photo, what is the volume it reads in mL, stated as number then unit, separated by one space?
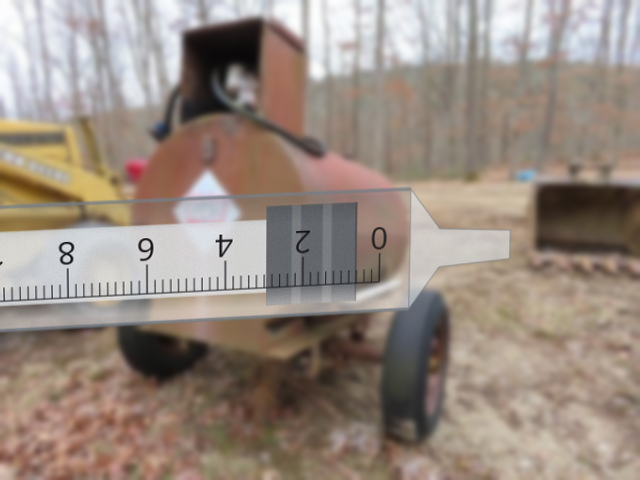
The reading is 0.6 mL
